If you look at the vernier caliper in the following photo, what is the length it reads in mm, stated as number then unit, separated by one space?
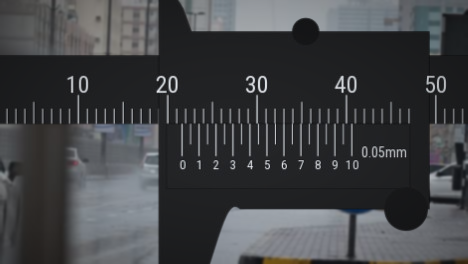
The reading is 21.6 mm
